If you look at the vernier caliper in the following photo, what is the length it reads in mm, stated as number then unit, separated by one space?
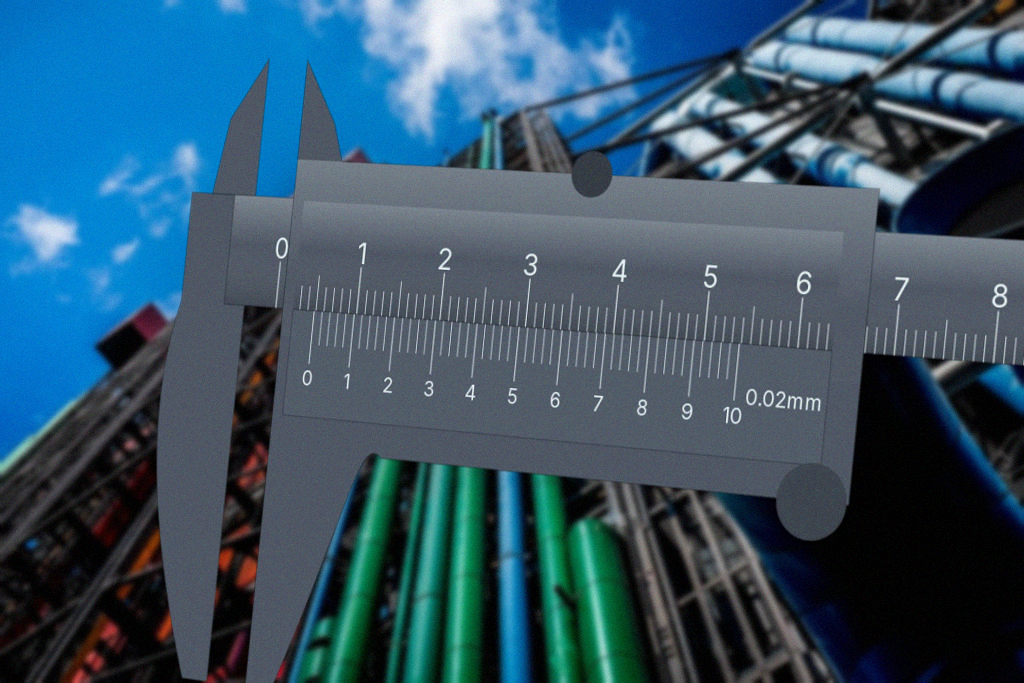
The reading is 4.8 mm
